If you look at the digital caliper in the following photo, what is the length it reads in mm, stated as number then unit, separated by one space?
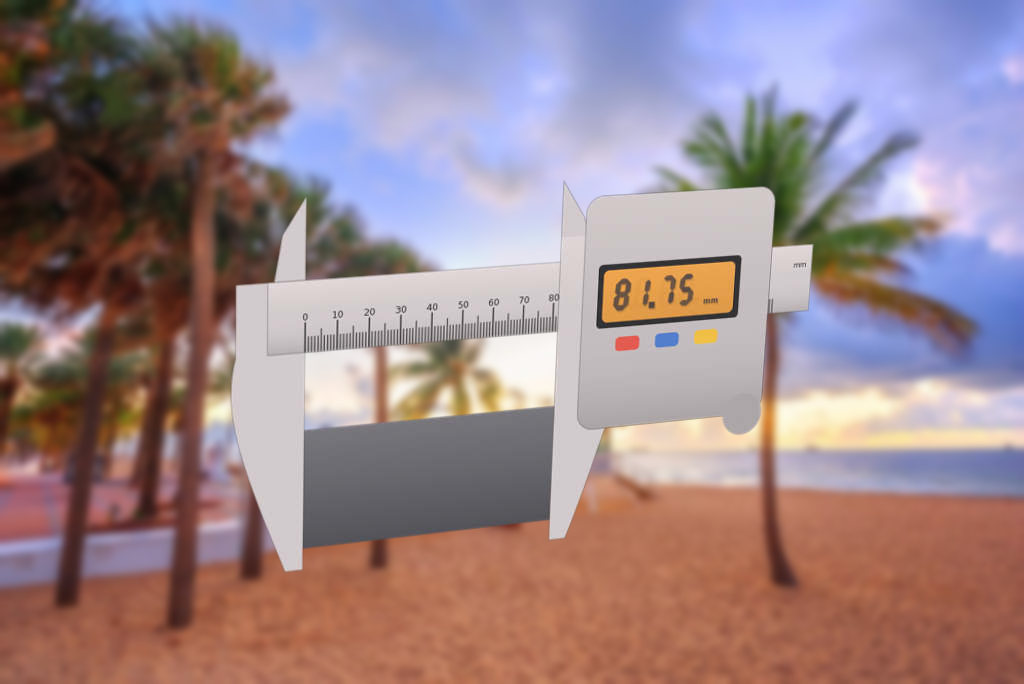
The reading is 81.75 mm
